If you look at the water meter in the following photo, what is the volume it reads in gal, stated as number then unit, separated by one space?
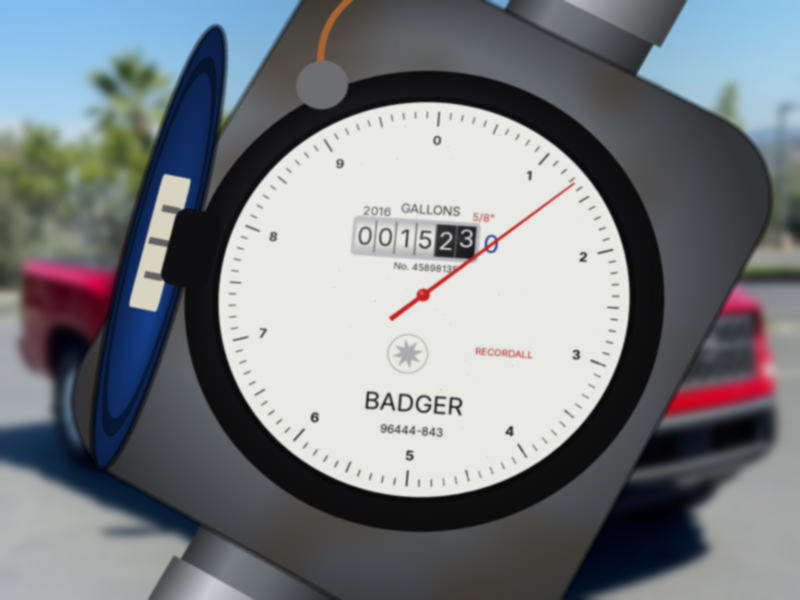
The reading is 15231.3 gal
